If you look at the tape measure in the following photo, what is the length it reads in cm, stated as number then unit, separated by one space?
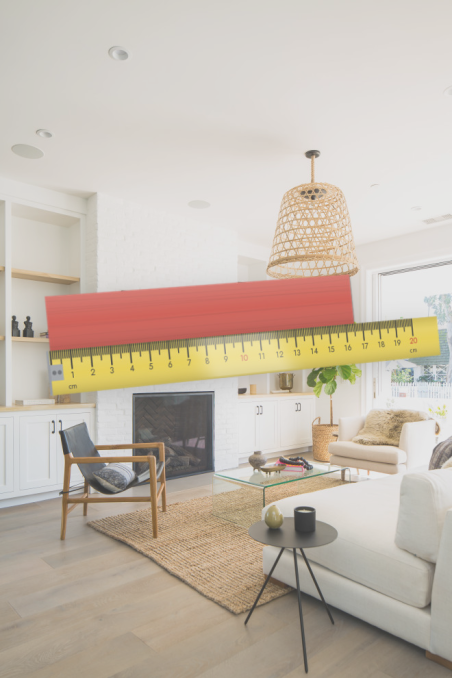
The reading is 16.5 cm
